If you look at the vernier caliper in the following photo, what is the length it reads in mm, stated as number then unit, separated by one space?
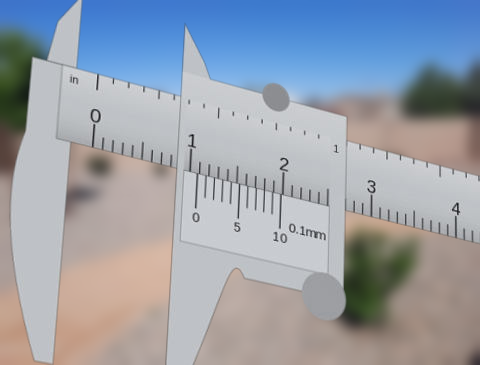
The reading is 10.8 mm
